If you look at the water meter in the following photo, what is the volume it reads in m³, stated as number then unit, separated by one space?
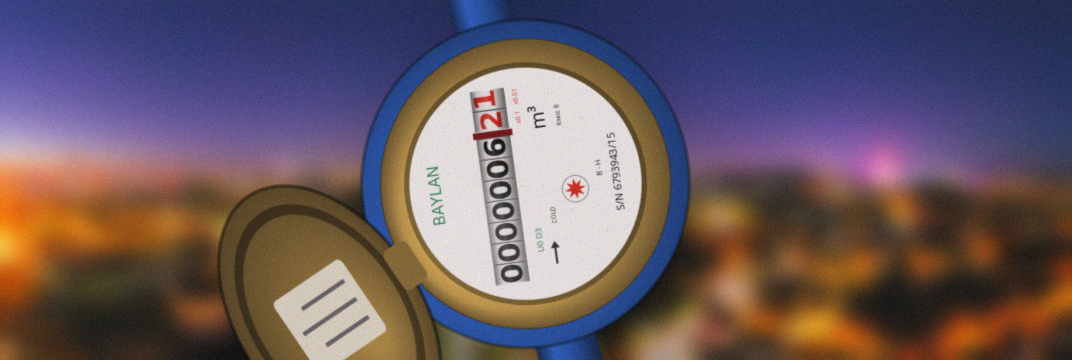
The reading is 6.21 m³
